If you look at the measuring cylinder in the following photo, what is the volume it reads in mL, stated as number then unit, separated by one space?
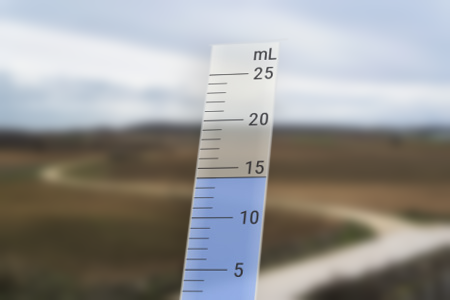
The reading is 14 mL
